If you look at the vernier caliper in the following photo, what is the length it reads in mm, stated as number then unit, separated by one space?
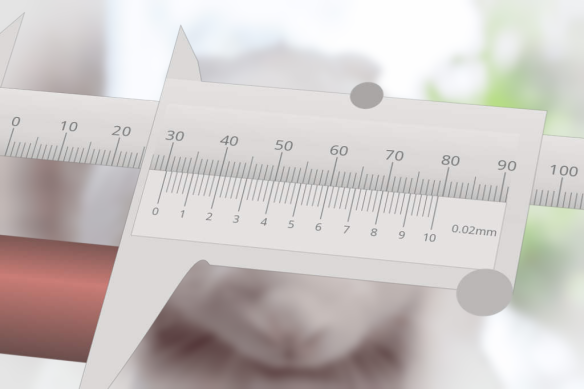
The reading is 30.2 mm
